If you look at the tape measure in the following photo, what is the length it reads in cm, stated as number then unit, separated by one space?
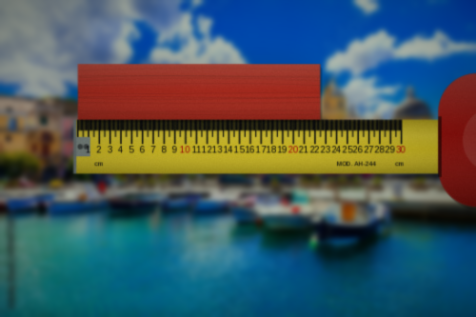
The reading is 22.5 cm
